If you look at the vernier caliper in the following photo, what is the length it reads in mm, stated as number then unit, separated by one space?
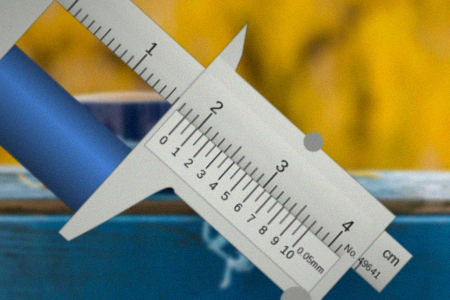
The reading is 18.0 mm
